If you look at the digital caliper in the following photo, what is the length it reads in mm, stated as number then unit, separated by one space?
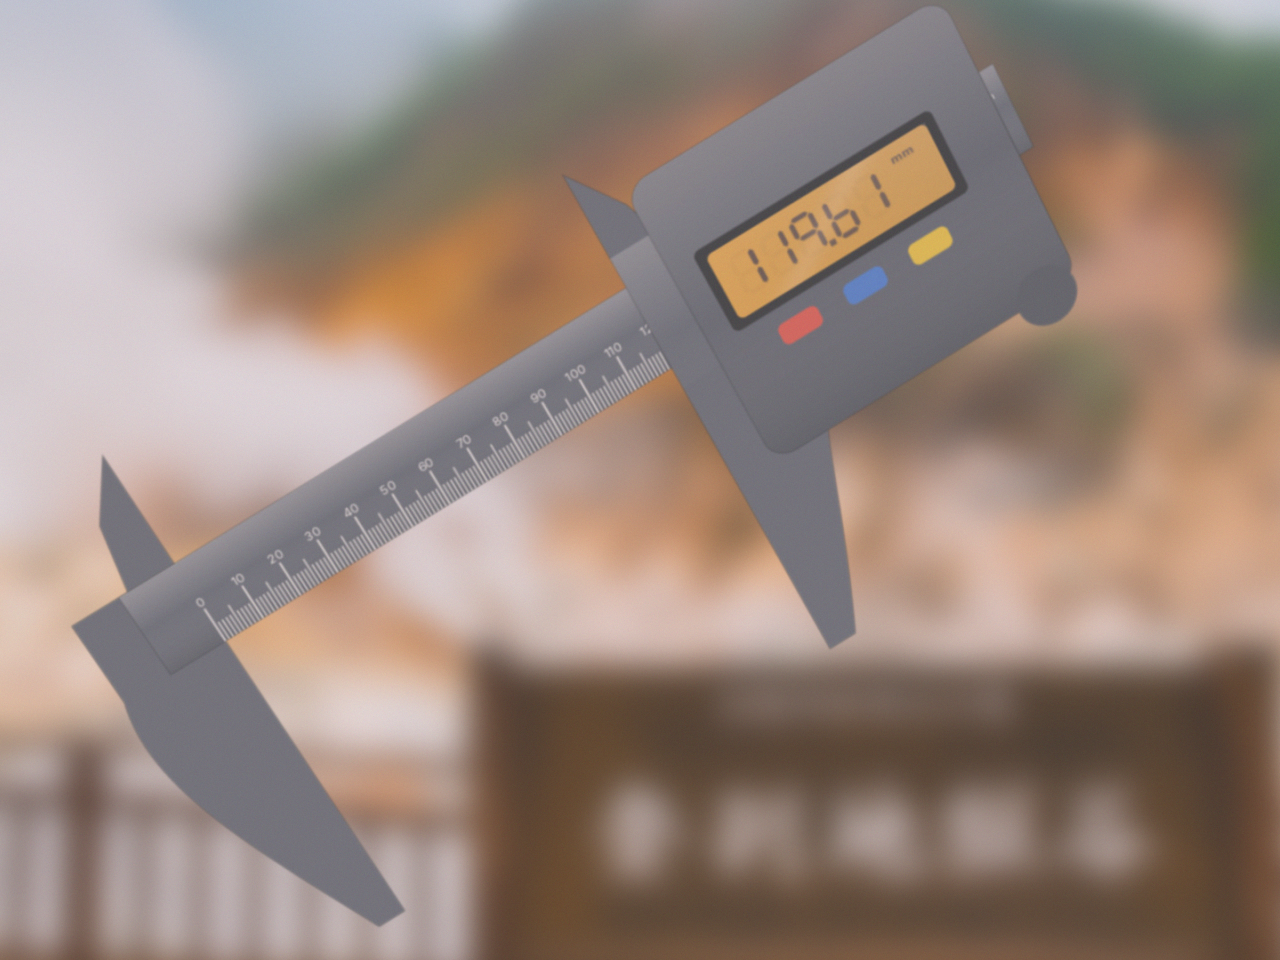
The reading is 119.61 mm
